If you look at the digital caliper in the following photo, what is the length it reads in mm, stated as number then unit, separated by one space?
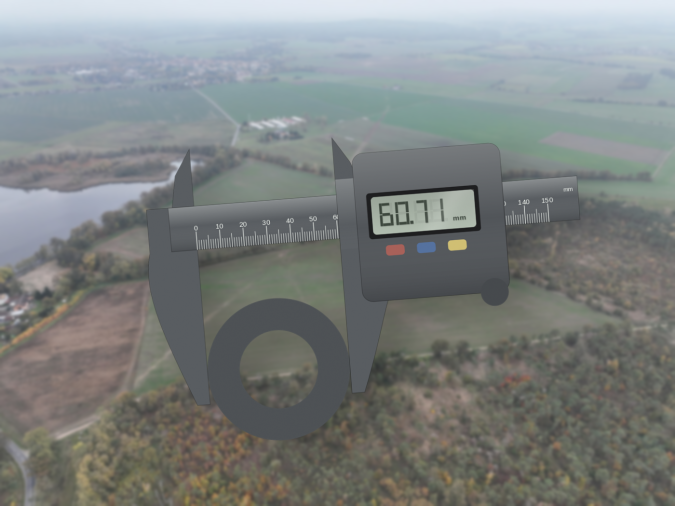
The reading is 60.71 mm
